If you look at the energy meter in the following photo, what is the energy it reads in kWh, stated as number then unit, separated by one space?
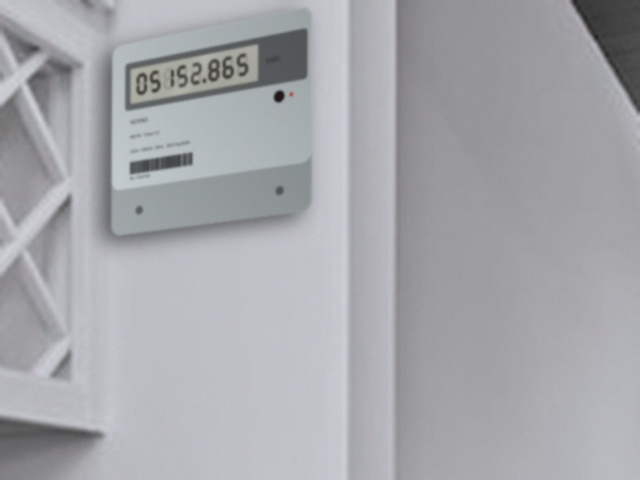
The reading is 5152.865 kWh
